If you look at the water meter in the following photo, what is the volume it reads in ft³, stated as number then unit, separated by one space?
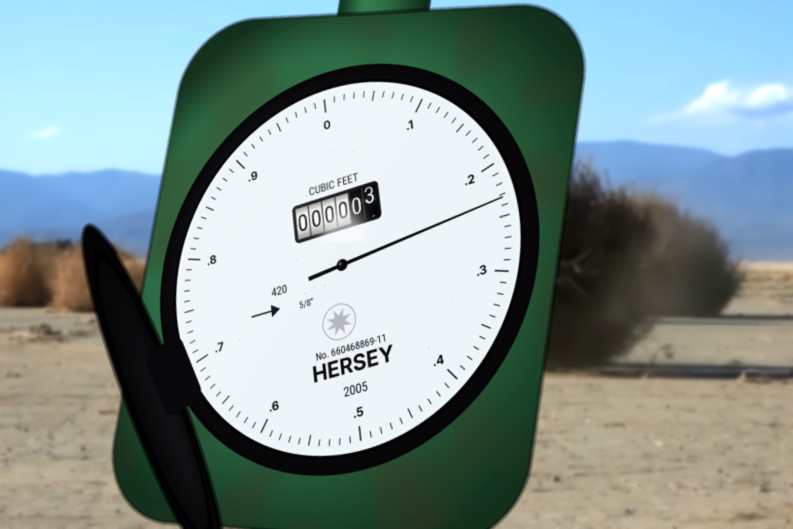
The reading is 3.23 ft³
